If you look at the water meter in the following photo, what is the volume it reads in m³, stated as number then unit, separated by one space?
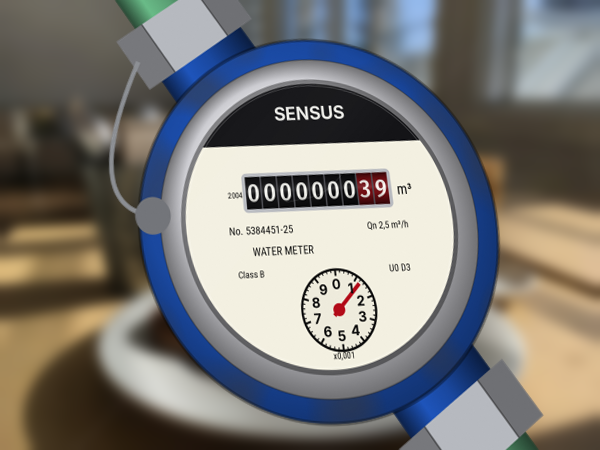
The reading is 0.391 m³
